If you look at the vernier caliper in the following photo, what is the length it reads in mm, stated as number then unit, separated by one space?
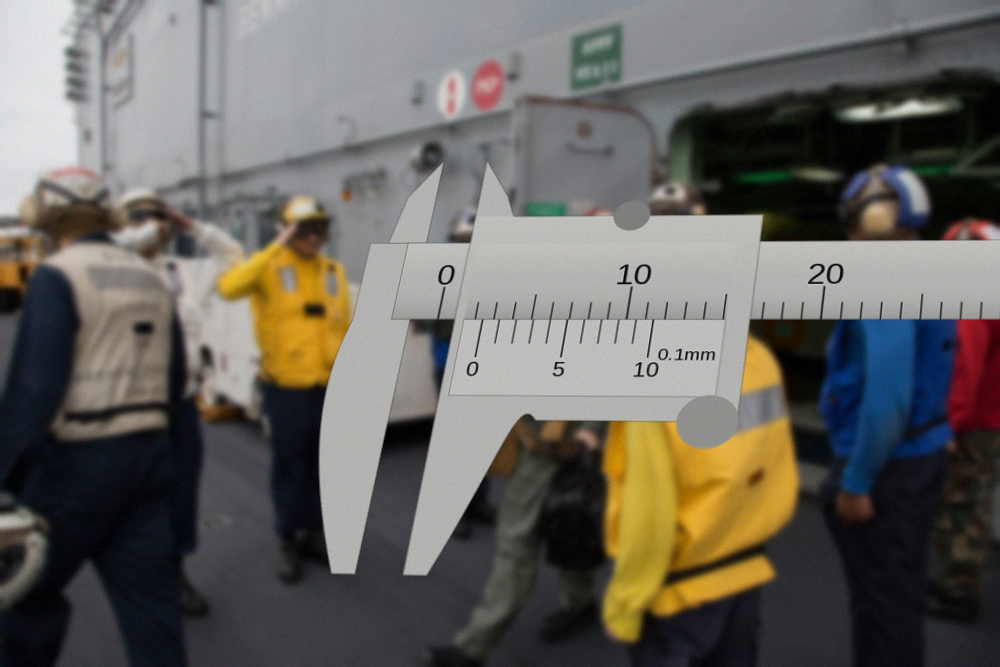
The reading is 2.4 mm
